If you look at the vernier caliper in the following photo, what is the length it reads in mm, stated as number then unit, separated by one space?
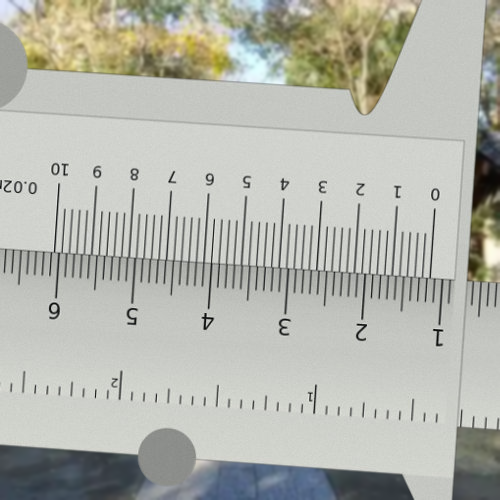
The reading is 11.6 mm
